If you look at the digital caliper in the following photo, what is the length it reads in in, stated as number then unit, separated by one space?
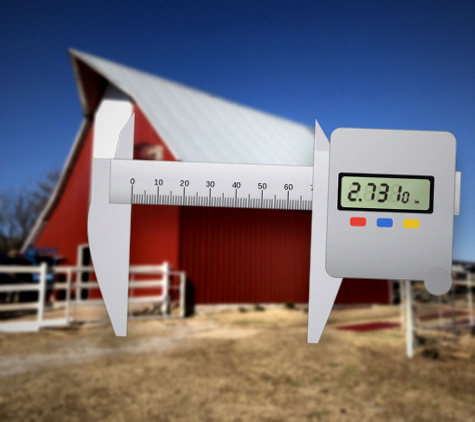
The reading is 2.7310 in
